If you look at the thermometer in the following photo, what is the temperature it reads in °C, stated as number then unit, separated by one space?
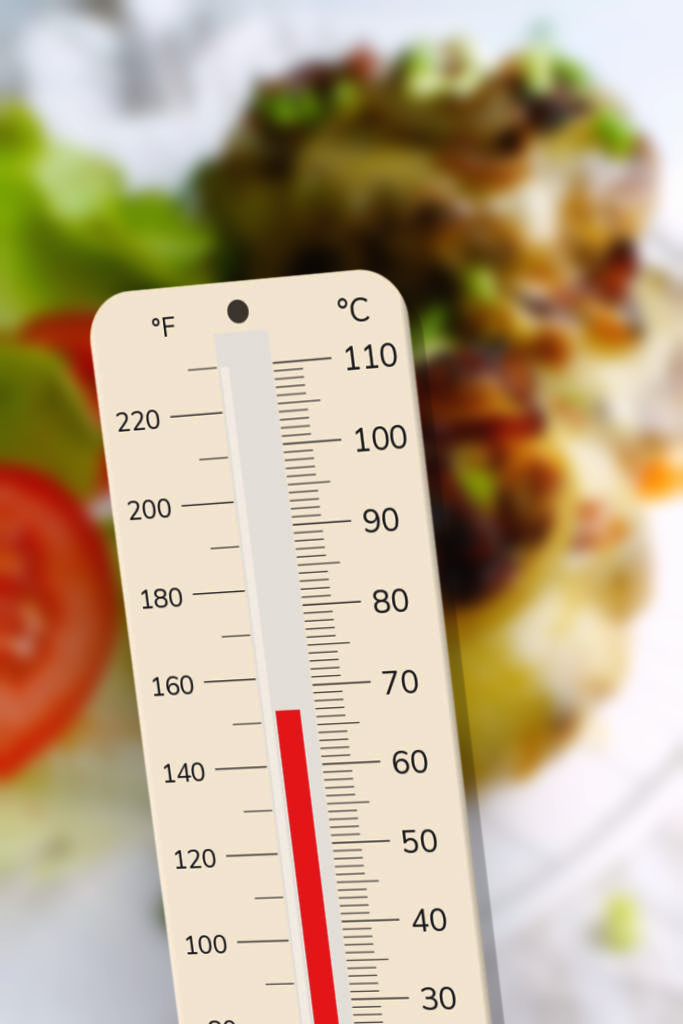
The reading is 67 °C
